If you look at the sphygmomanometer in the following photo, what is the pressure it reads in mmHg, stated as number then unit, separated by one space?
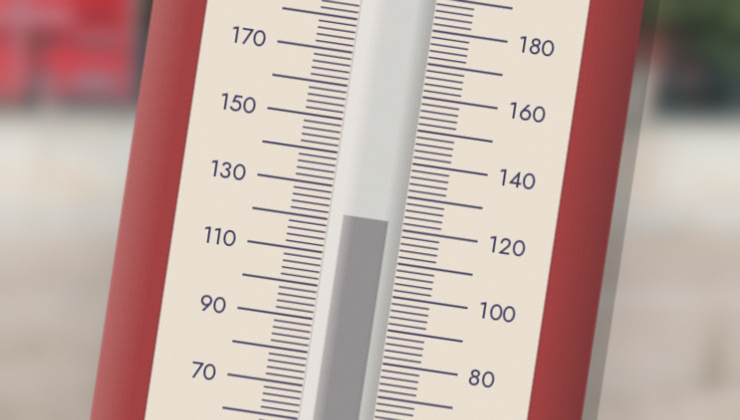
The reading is 122 mmHg
